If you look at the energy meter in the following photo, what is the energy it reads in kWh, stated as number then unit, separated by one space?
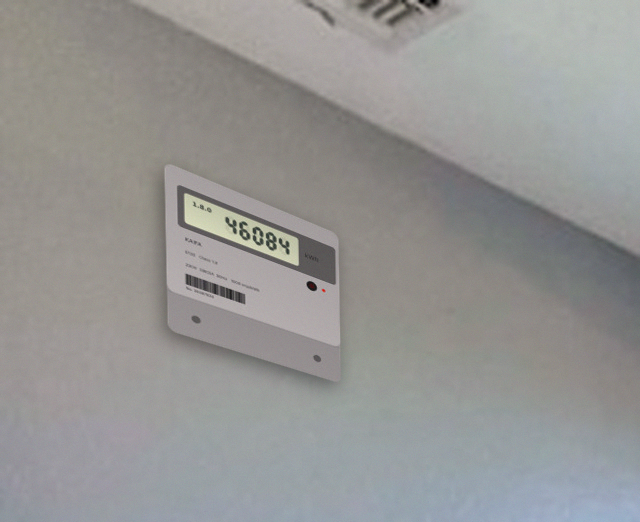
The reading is 46084 kWh
